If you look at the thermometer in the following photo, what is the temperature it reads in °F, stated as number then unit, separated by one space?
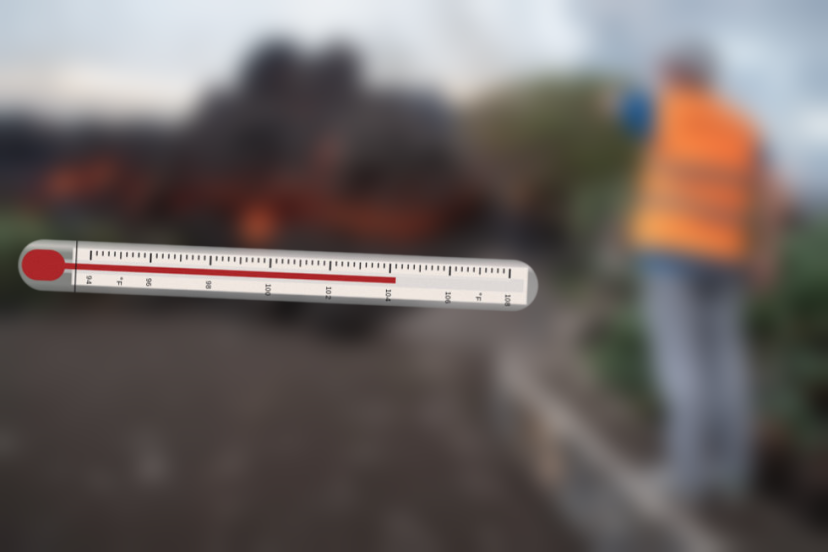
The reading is 104.2 °F
